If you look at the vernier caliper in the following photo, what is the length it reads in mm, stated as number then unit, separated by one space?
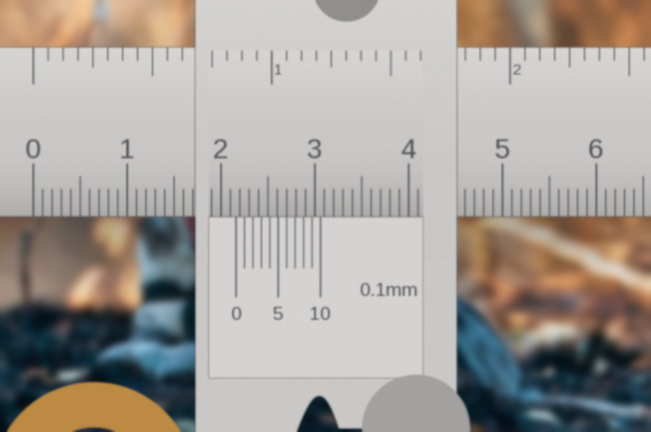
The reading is 21.6 mm
